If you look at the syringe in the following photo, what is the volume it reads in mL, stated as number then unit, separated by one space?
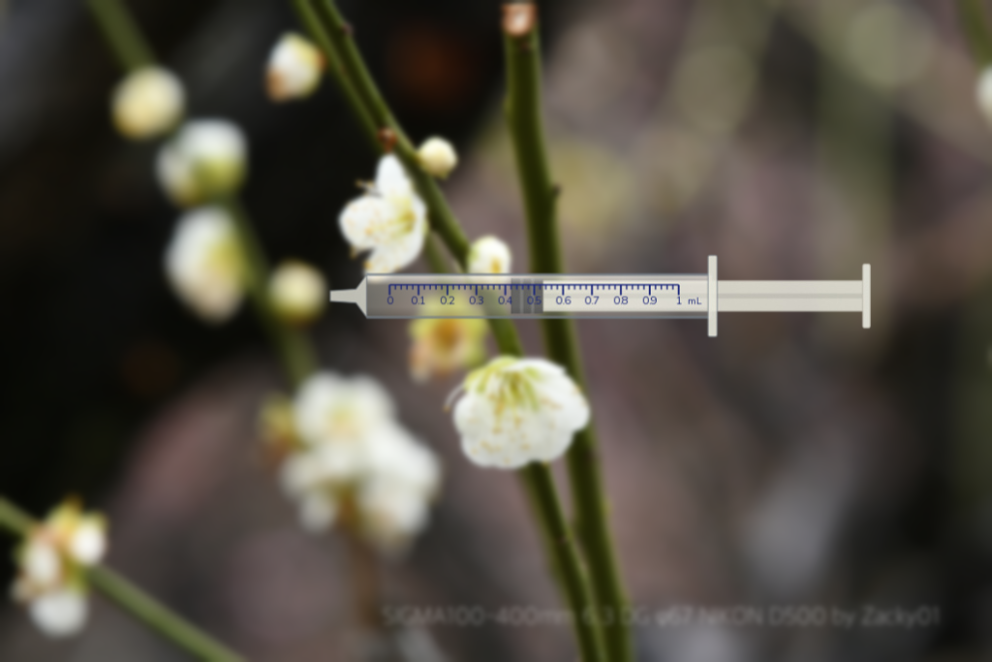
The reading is 0.42 mL
